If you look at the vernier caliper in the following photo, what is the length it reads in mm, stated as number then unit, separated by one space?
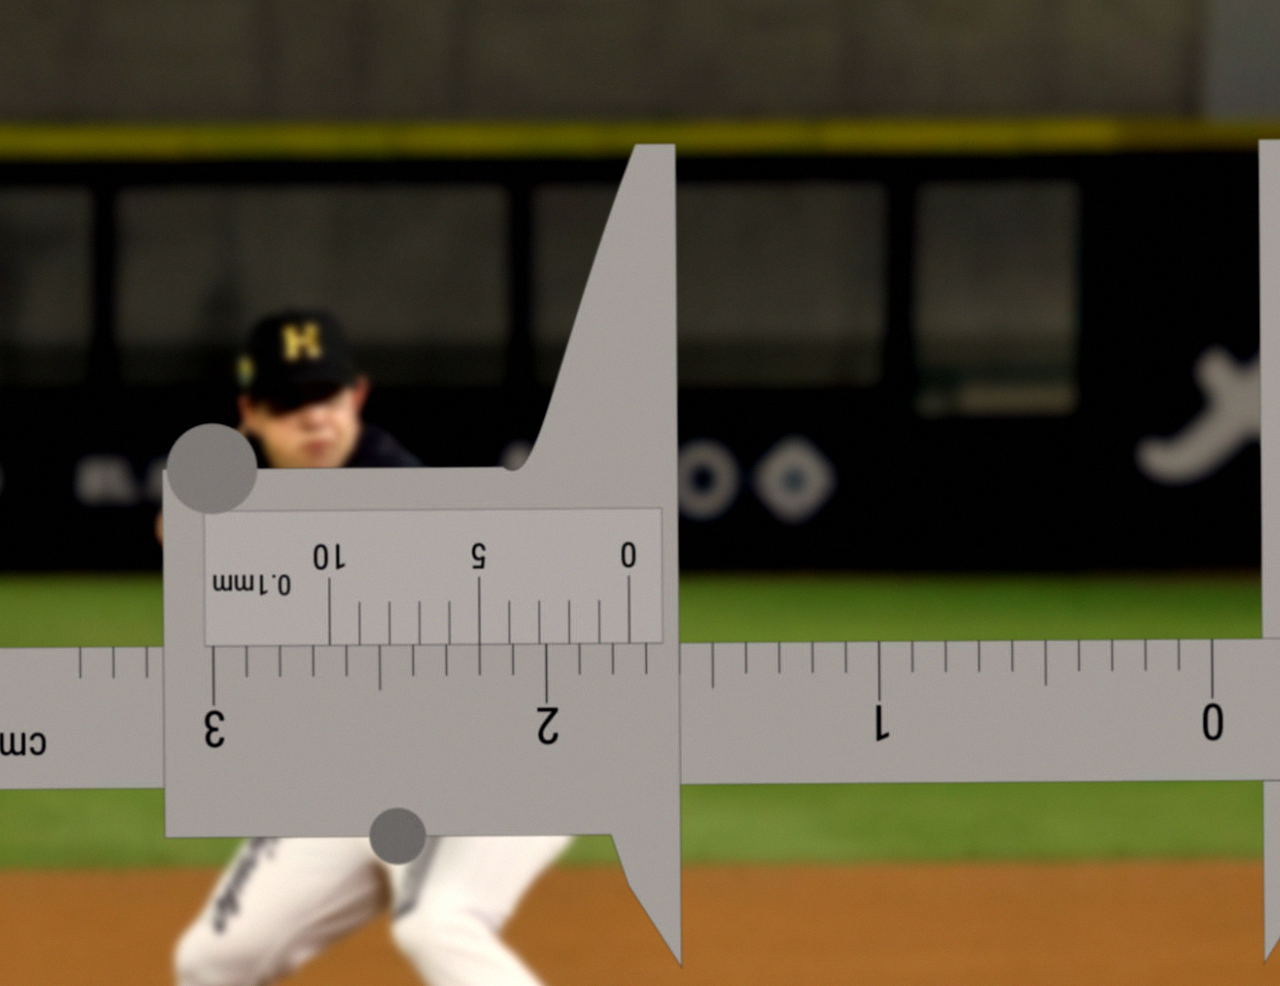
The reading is 17.5 mm
